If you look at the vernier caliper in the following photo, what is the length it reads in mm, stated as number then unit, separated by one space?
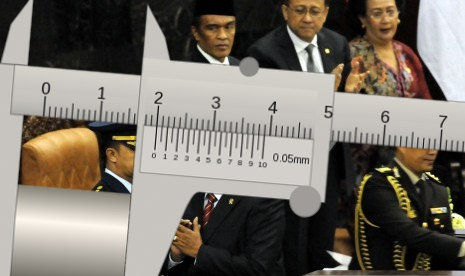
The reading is 20.0 mm
